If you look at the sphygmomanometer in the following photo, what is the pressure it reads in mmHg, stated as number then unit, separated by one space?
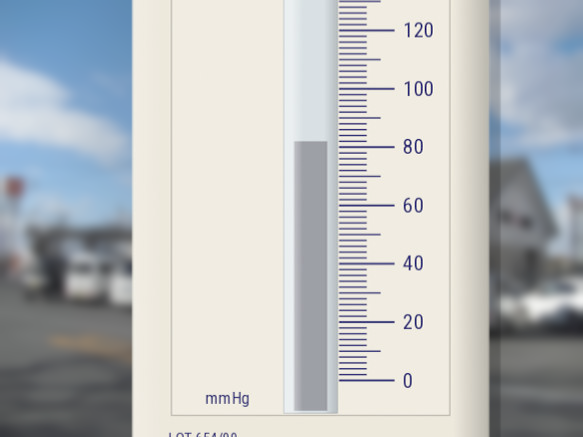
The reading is 82 mmHg
